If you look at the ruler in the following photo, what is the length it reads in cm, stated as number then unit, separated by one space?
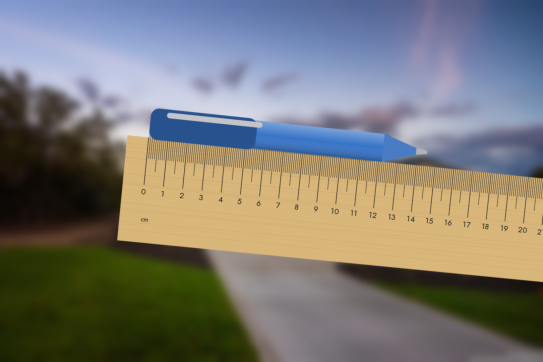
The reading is 14.5 cm
